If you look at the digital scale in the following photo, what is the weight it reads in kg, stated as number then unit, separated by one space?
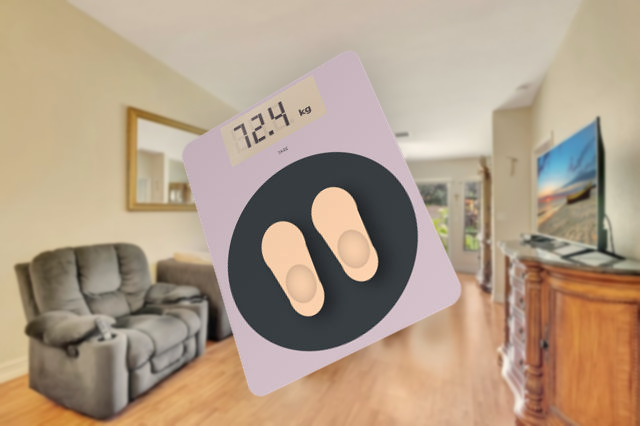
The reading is 72.4 kg
